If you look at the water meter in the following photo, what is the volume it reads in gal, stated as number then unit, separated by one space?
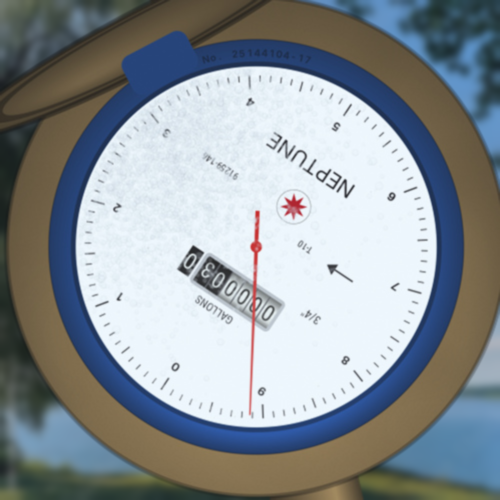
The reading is 29.1 gal
